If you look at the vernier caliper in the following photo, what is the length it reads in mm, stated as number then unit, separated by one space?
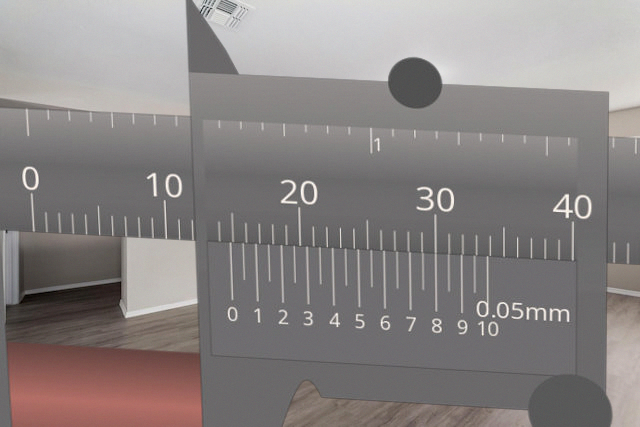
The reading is 14.8 mm
